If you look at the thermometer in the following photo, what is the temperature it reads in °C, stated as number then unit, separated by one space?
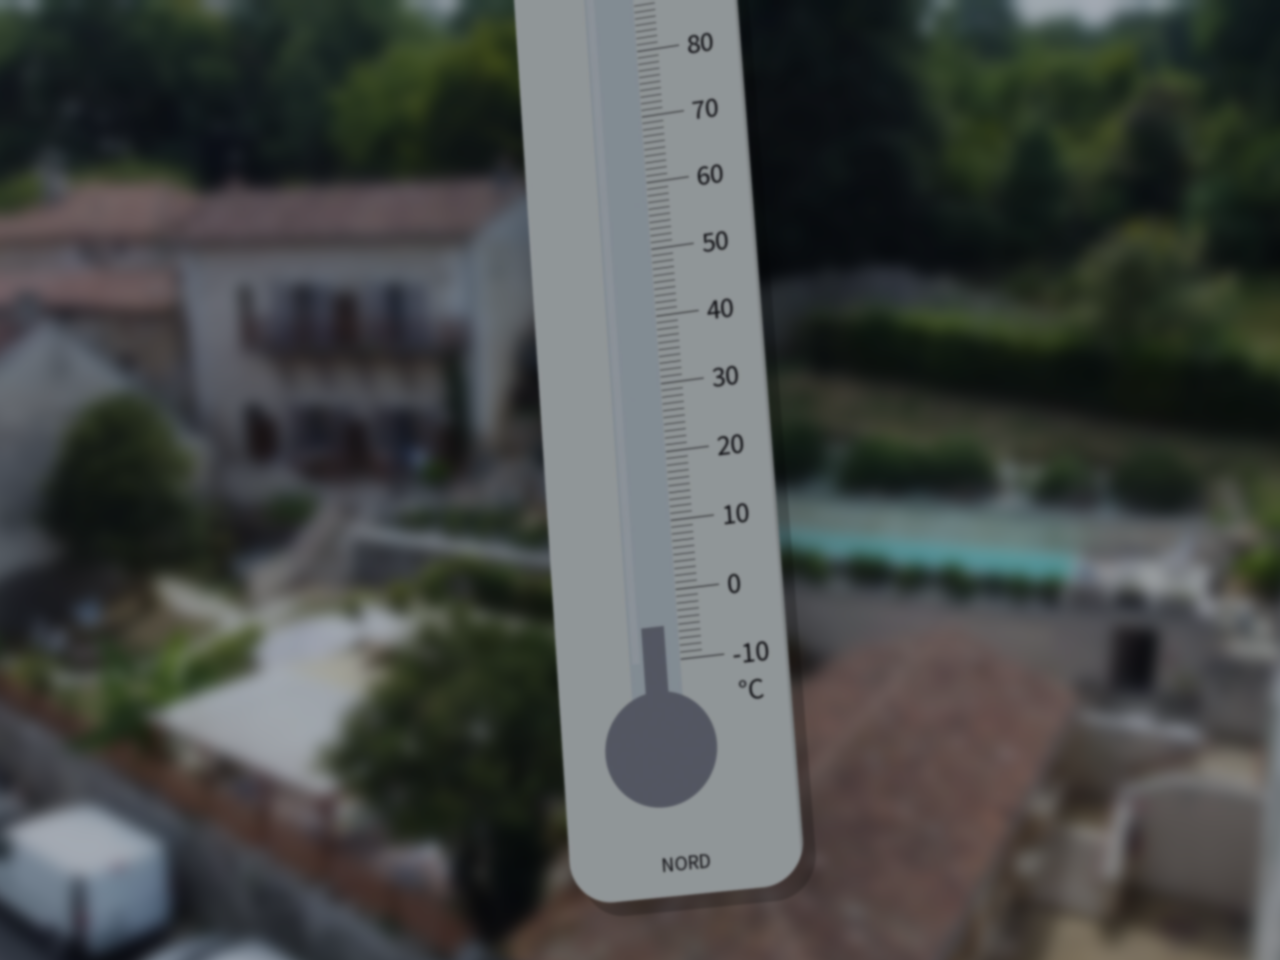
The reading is -5 °C
